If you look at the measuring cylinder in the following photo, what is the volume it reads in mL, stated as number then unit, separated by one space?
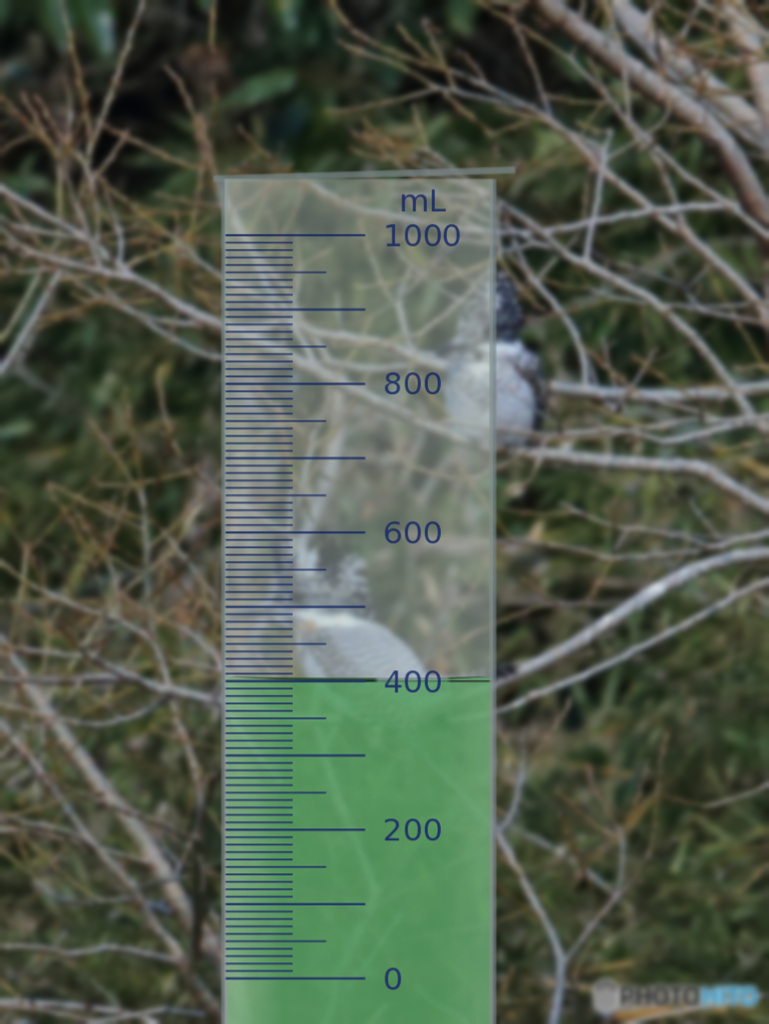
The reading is 400 mL
